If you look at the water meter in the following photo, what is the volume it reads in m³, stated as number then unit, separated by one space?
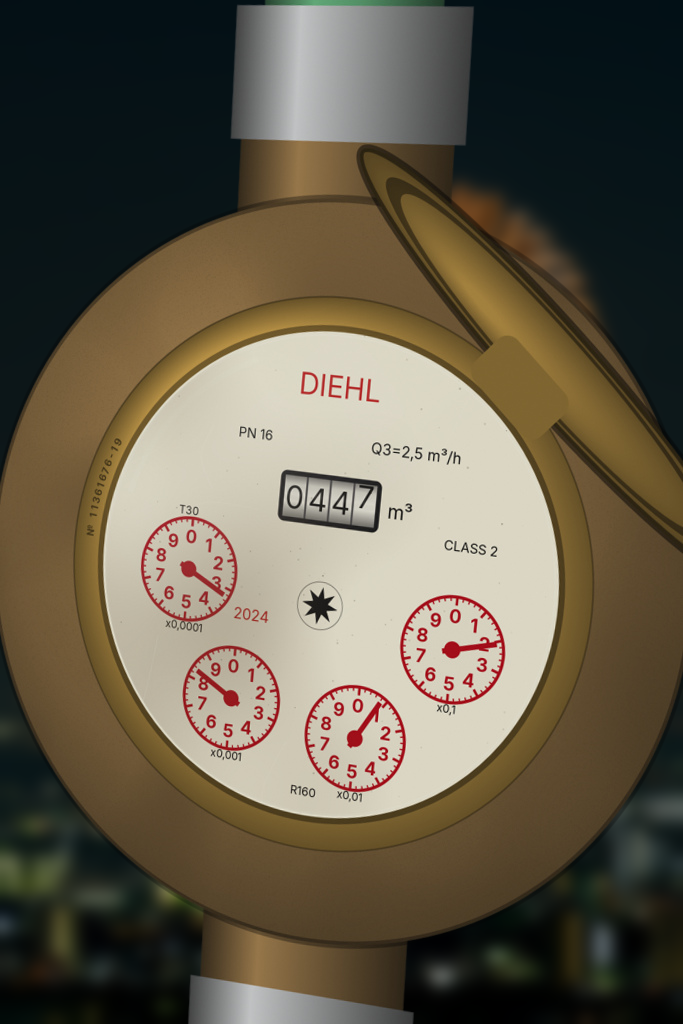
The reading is 447.2083 m³
